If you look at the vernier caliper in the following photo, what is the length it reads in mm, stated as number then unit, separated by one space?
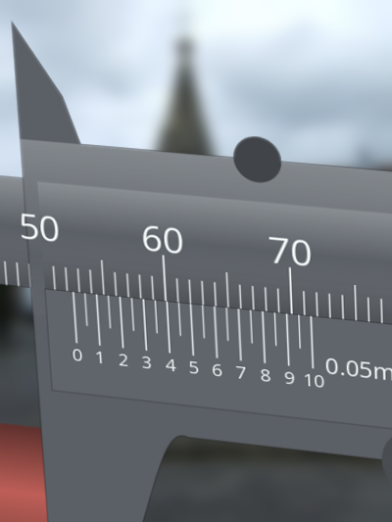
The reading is 52.5 mm
